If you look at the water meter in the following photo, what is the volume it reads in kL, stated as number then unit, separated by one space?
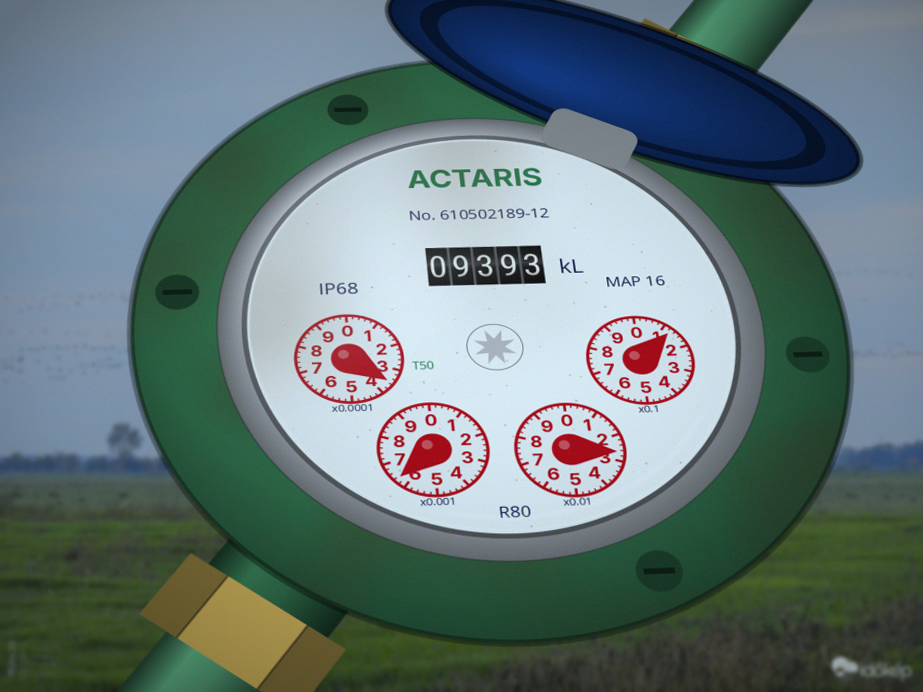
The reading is 9393.1263 kL
